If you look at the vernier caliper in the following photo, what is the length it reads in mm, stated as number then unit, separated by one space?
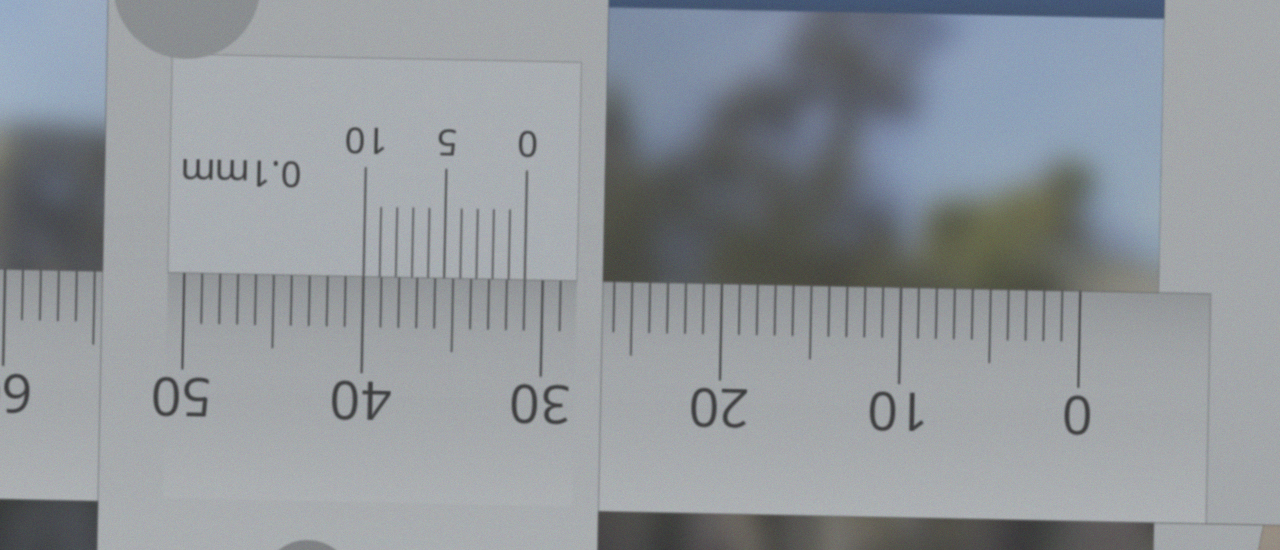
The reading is 31.0 mm
